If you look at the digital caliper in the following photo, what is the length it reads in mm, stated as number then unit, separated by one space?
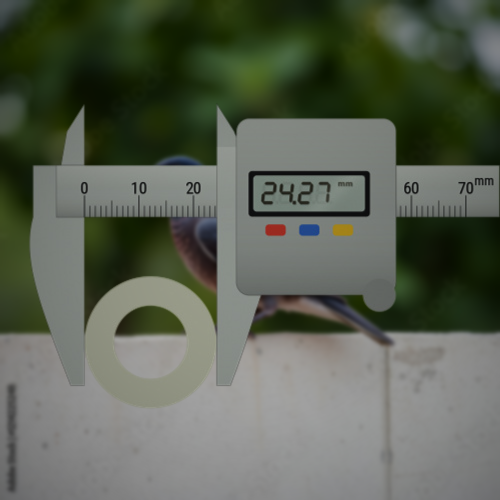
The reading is 24.27 mm
